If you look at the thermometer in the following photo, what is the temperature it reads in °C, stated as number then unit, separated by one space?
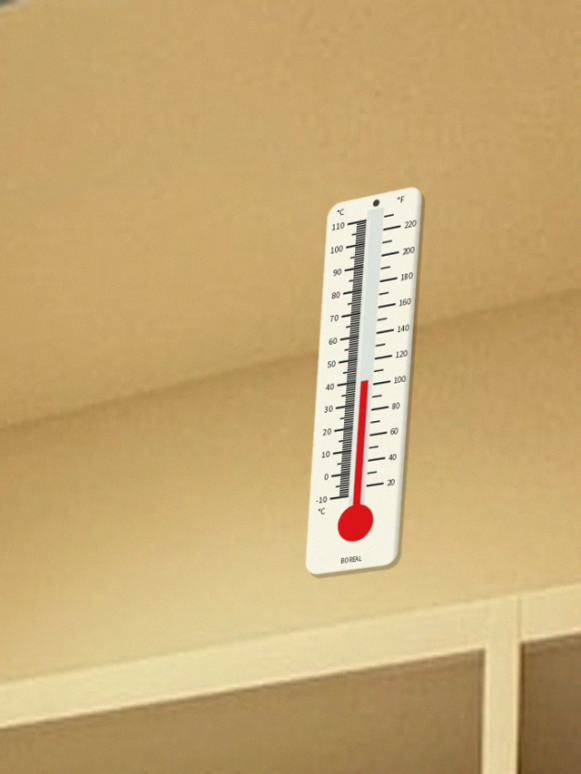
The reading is 40 °C
